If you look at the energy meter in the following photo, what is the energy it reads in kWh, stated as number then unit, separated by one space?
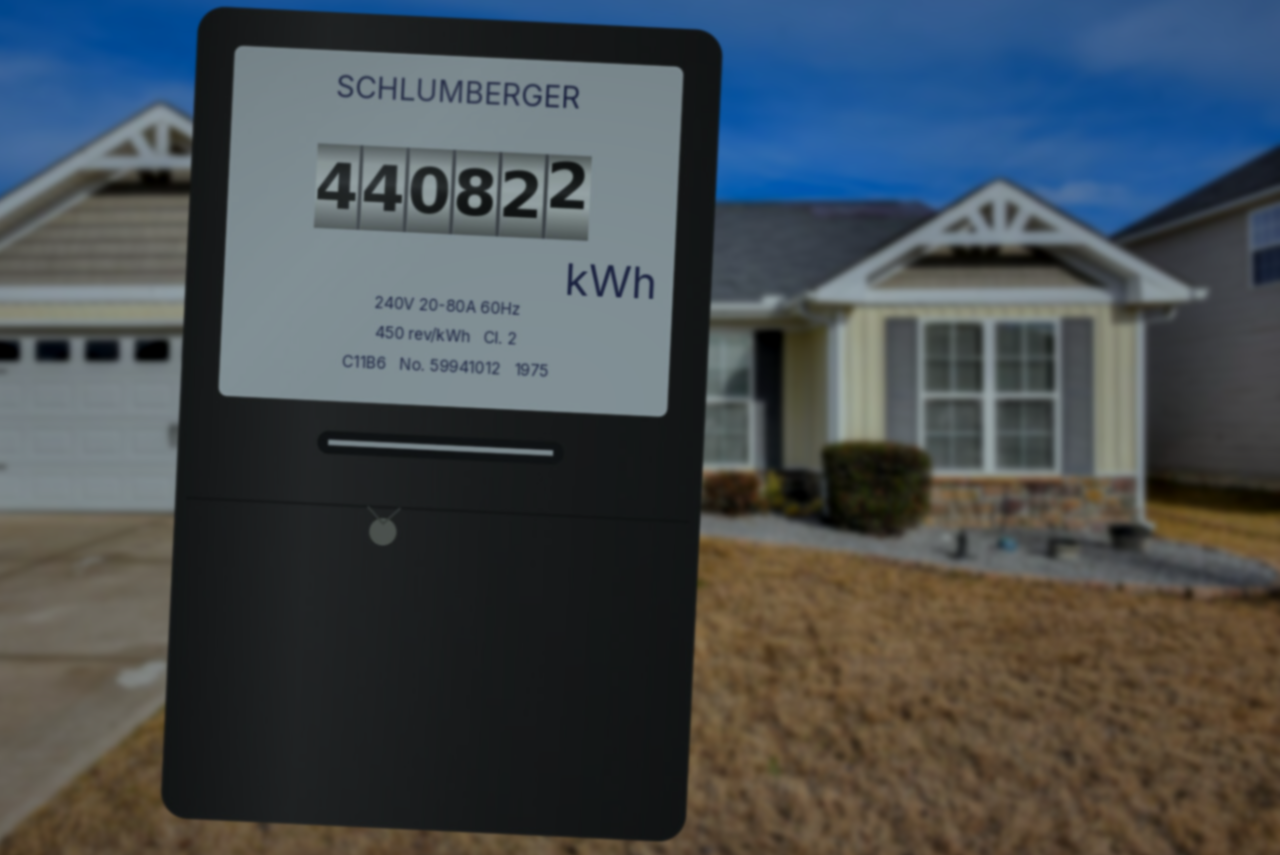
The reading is 440822 kWh
